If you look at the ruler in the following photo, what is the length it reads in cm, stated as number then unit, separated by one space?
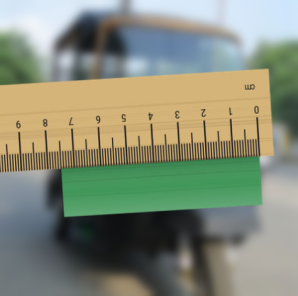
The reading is 7.5 cm
